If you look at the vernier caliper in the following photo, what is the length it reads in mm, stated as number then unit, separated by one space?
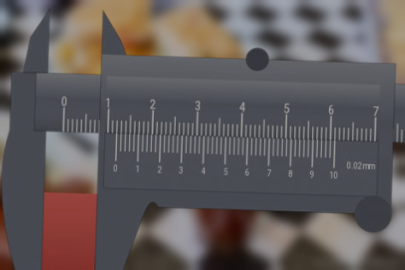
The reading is 12.0 mm
